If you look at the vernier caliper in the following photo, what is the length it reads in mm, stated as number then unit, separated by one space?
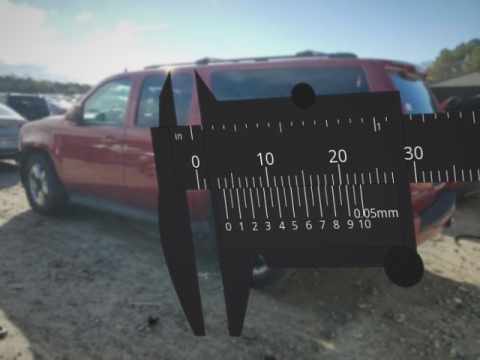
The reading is 3.6 mm
